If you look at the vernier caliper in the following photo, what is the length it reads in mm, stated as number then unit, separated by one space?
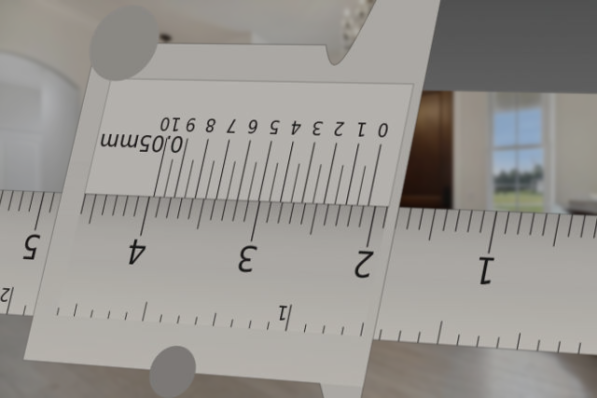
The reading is 20.6 mm
